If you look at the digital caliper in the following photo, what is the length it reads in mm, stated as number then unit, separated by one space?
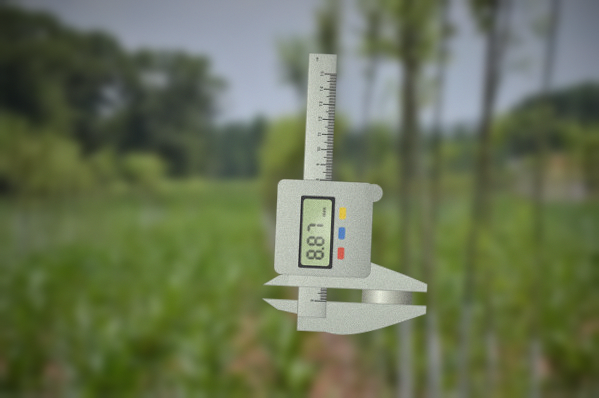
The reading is 8.87 mm
